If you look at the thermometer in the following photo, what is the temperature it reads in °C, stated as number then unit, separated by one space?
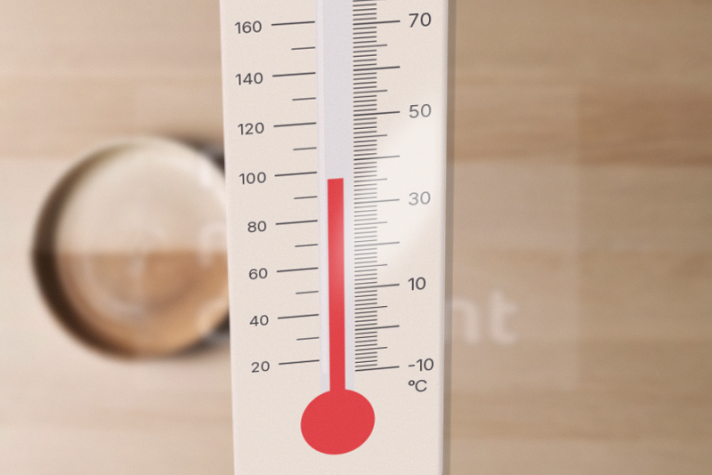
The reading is 36 °C
